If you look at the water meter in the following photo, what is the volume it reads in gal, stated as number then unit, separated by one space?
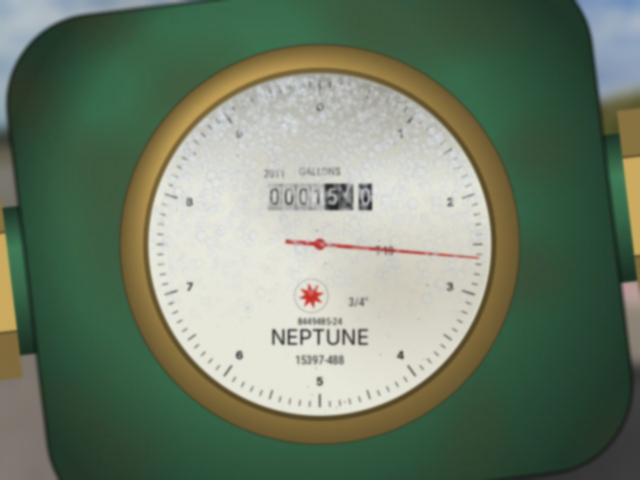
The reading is 1572.6 gal
